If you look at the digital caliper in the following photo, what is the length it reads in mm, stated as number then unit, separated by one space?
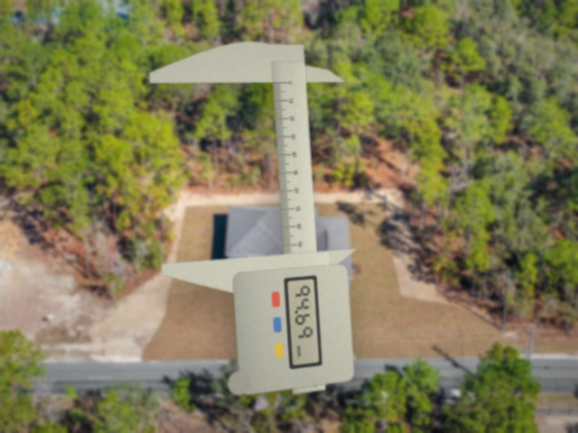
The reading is 94.69 mm
